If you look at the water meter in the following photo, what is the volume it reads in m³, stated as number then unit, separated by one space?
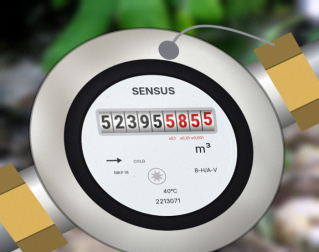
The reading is 52395.5855 m³
